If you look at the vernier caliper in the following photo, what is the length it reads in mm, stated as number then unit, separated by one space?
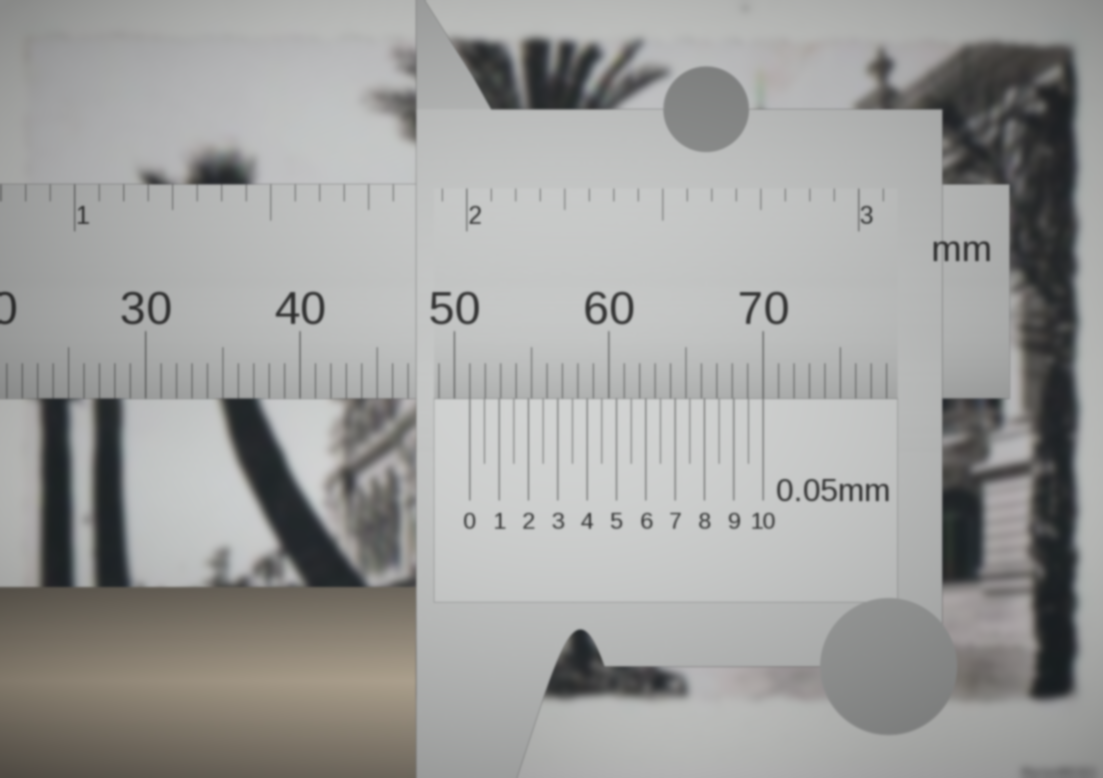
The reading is 51.0 mm
